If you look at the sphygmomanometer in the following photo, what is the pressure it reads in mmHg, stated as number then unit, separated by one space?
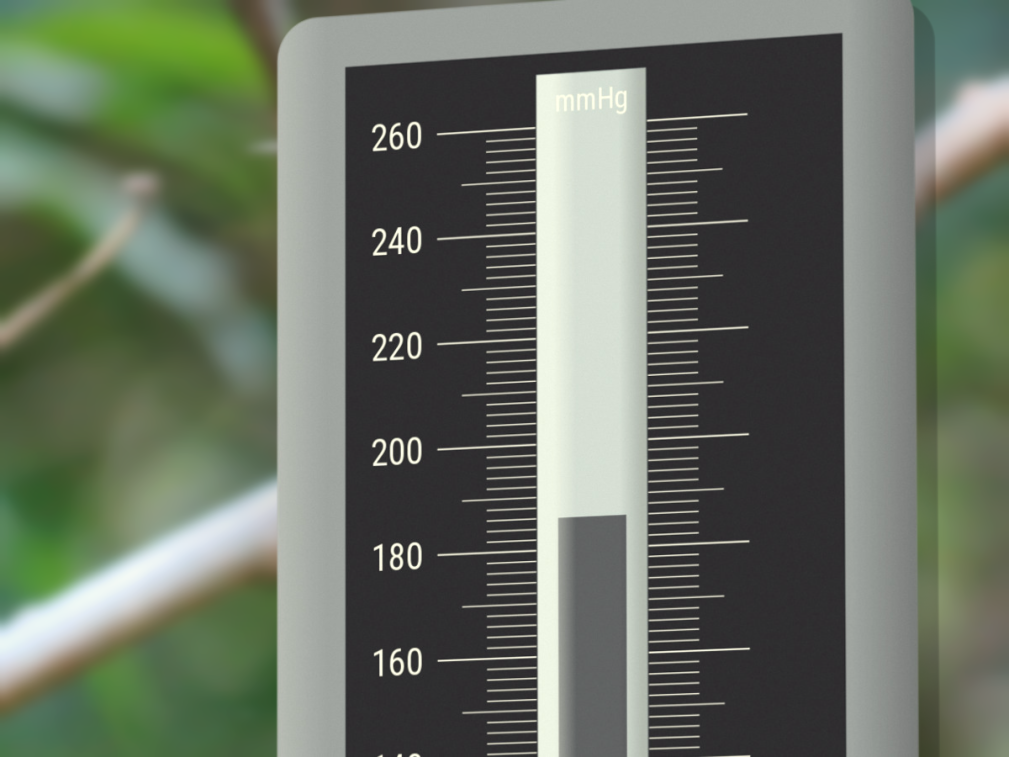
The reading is 186 mmHg
